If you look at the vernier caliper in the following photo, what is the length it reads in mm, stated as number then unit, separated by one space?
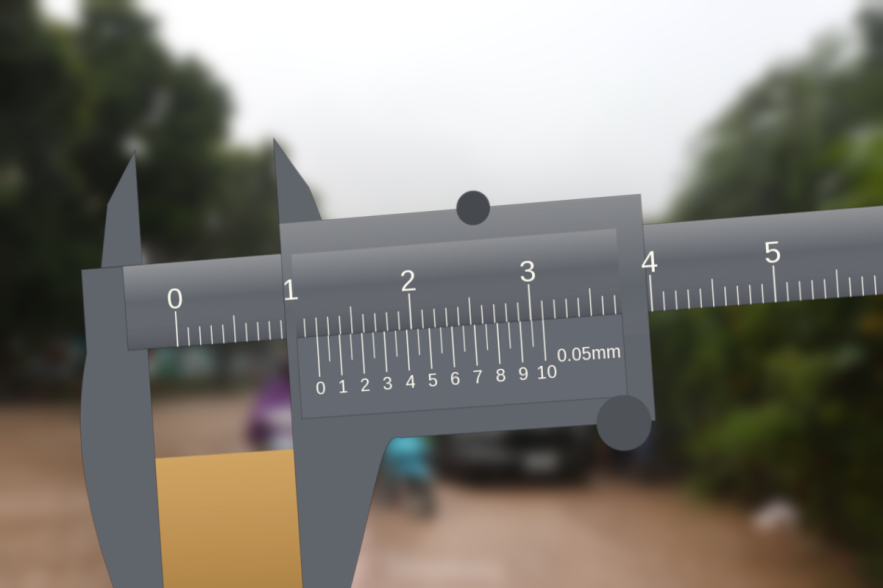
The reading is 12.0 mm
